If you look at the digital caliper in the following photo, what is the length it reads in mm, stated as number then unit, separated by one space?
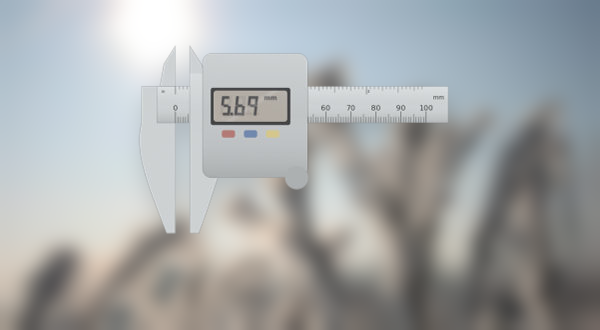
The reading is 5.69 mm
